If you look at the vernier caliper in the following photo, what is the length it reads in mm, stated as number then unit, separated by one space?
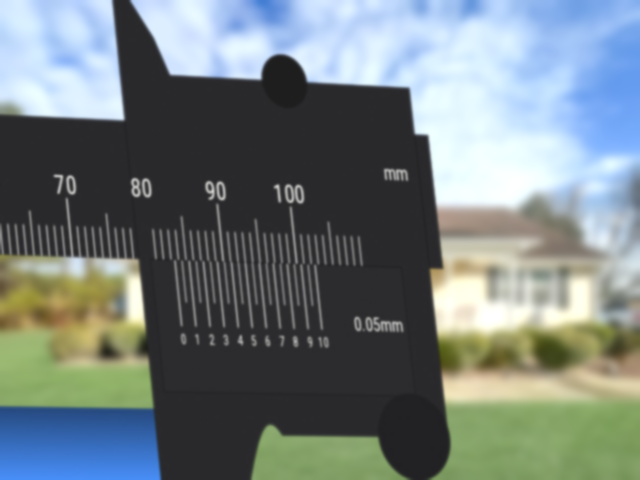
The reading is 83.5 mm
